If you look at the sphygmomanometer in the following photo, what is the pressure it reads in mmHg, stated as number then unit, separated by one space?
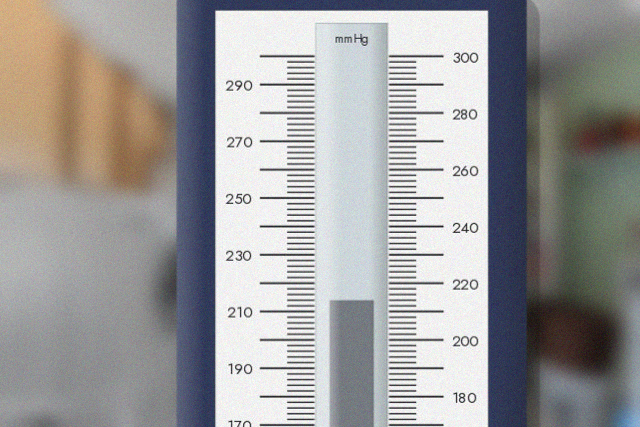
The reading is 214 mmHg
